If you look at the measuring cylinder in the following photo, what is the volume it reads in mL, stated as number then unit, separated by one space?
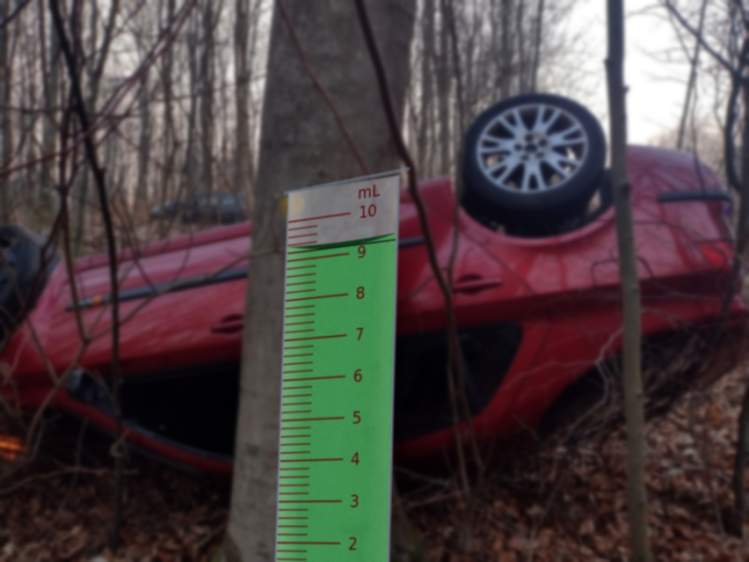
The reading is 9.2 mL
